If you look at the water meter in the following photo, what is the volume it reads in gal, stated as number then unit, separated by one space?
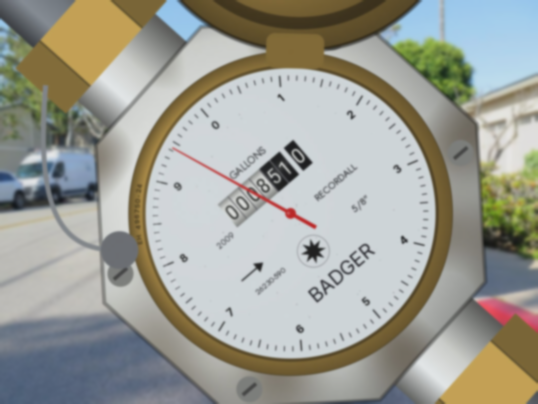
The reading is 8509.4 gal
